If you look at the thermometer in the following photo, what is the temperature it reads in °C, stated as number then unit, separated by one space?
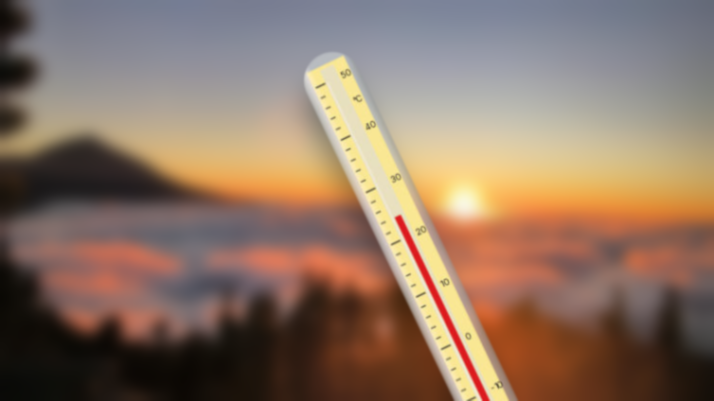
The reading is 24 °C
